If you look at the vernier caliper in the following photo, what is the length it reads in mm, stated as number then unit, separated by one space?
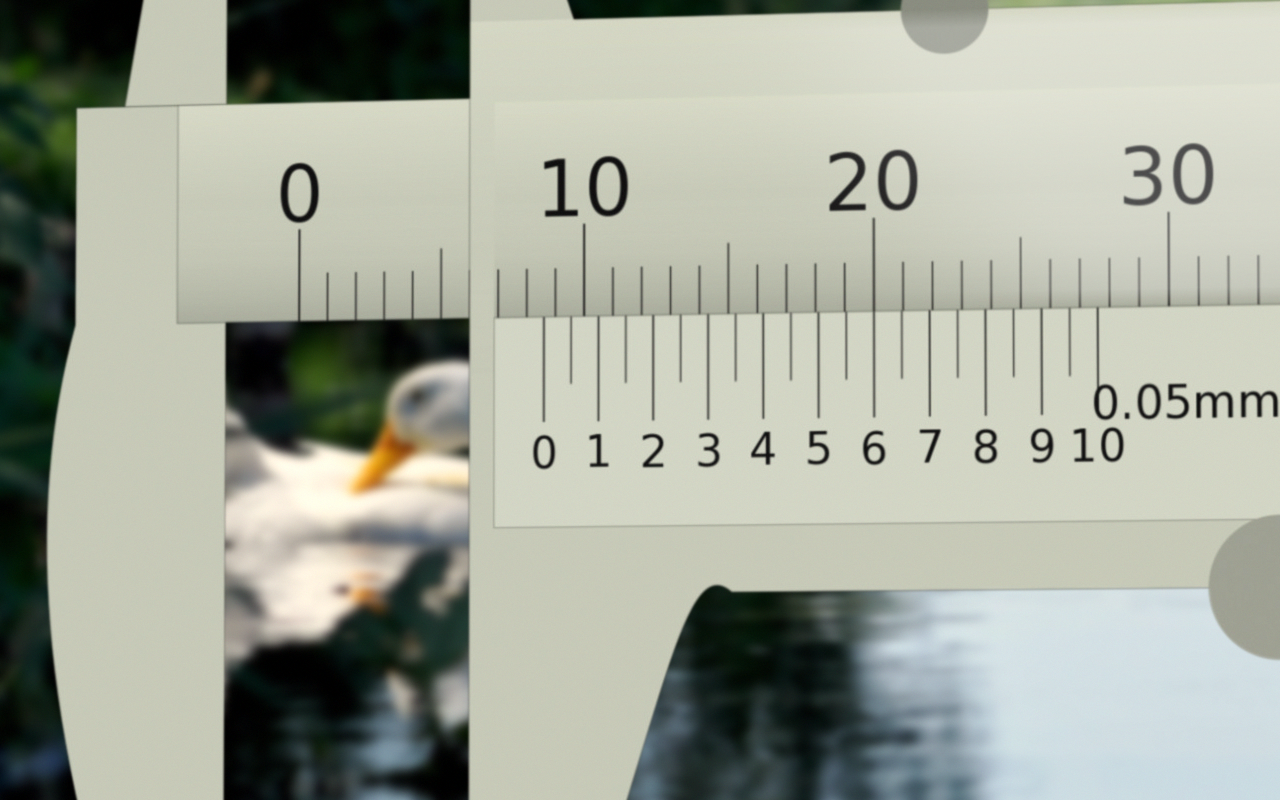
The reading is 8.60 mm
